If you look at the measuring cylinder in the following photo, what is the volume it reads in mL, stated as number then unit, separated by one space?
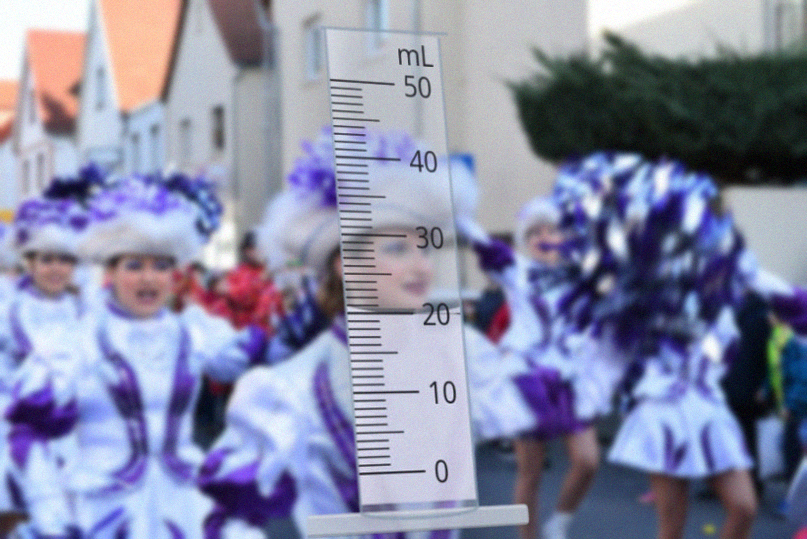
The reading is 20 mL
